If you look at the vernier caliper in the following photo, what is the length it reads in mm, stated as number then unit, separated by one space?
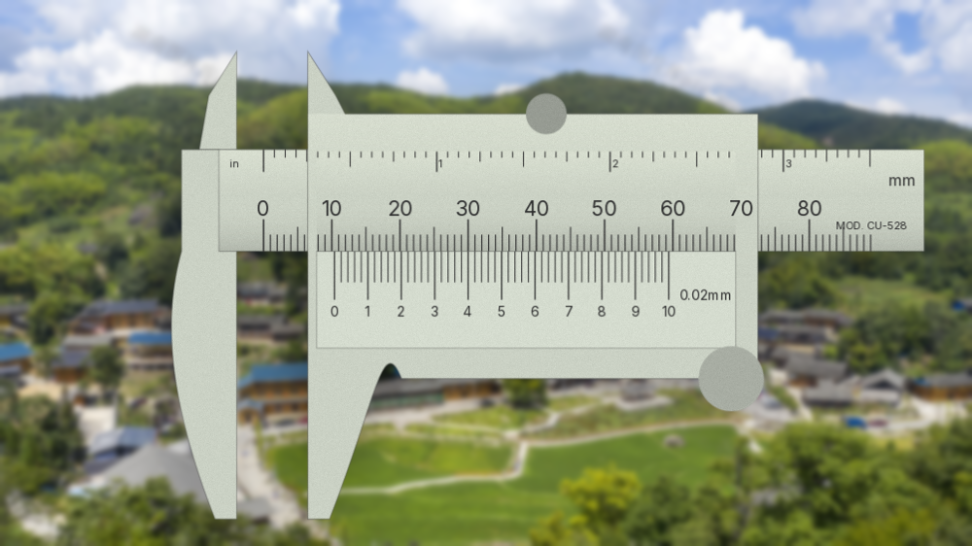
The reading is 10.4 mm
